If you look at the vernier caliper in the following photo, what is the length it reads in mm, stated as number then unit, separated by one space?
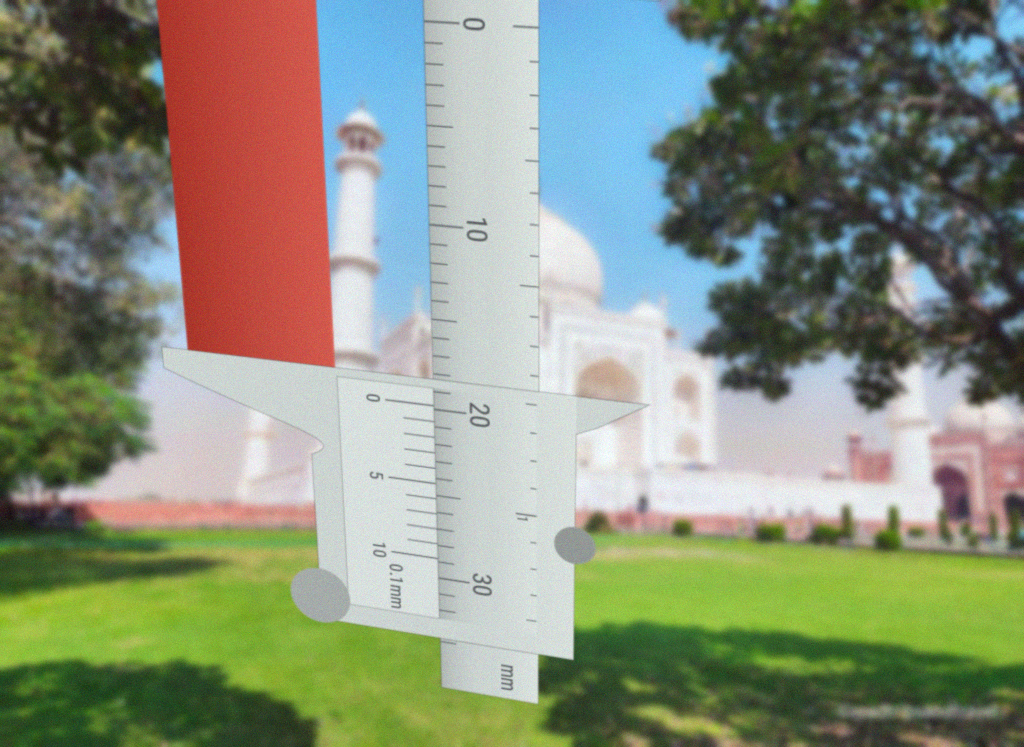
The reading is 19.8 mm
